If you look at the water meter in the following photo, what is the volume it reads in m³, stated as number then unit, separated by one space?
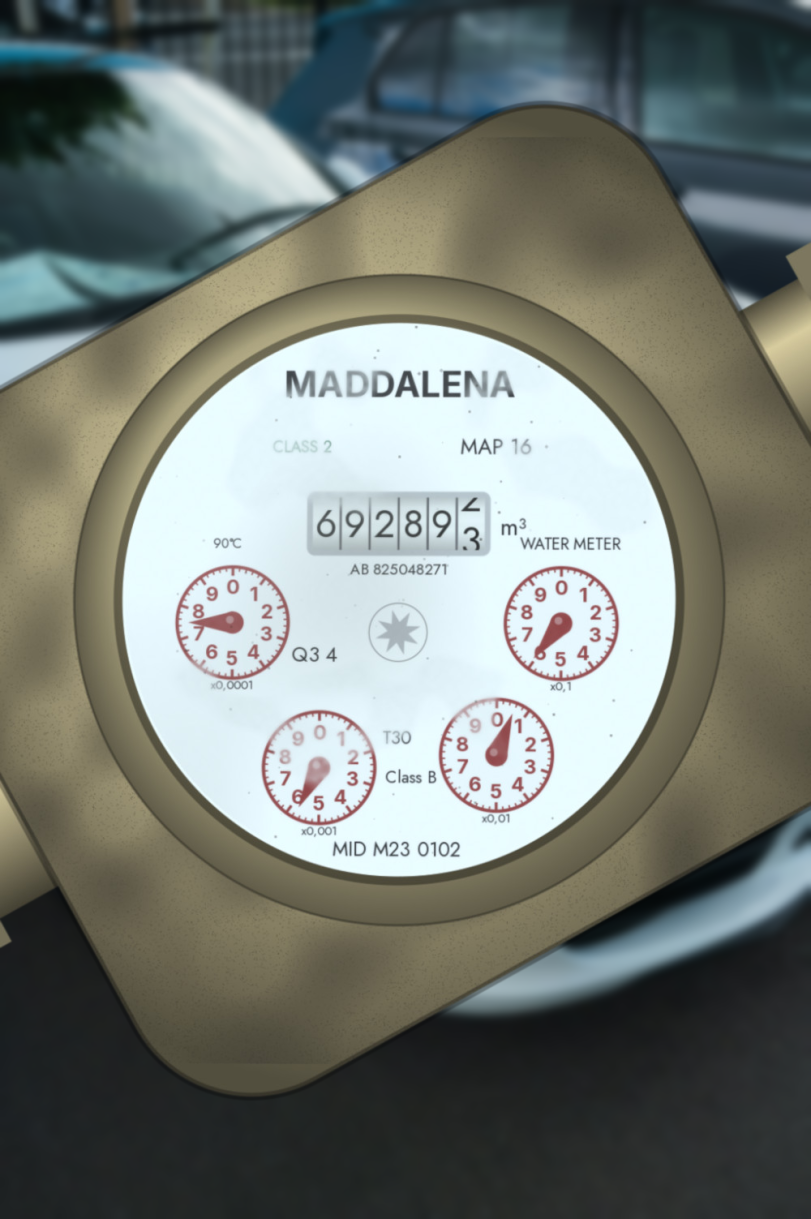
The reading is 692892.6057 m³
